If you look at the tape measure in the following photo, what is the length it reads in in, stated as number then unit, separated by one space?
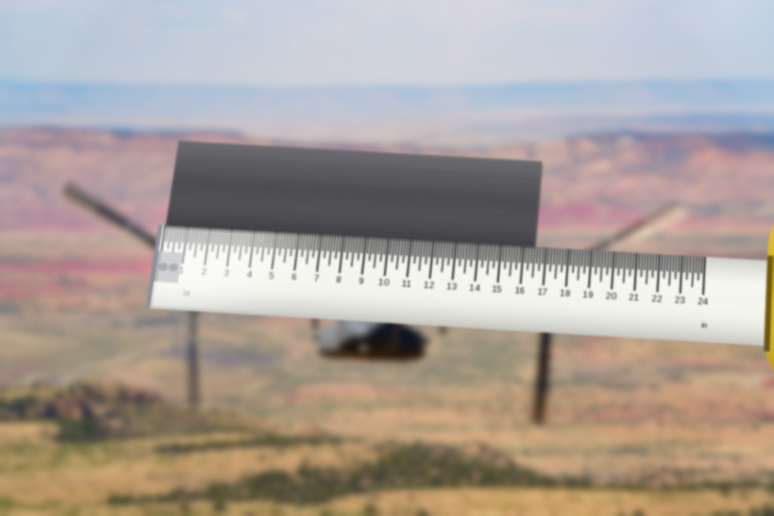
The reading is 16.5 in
